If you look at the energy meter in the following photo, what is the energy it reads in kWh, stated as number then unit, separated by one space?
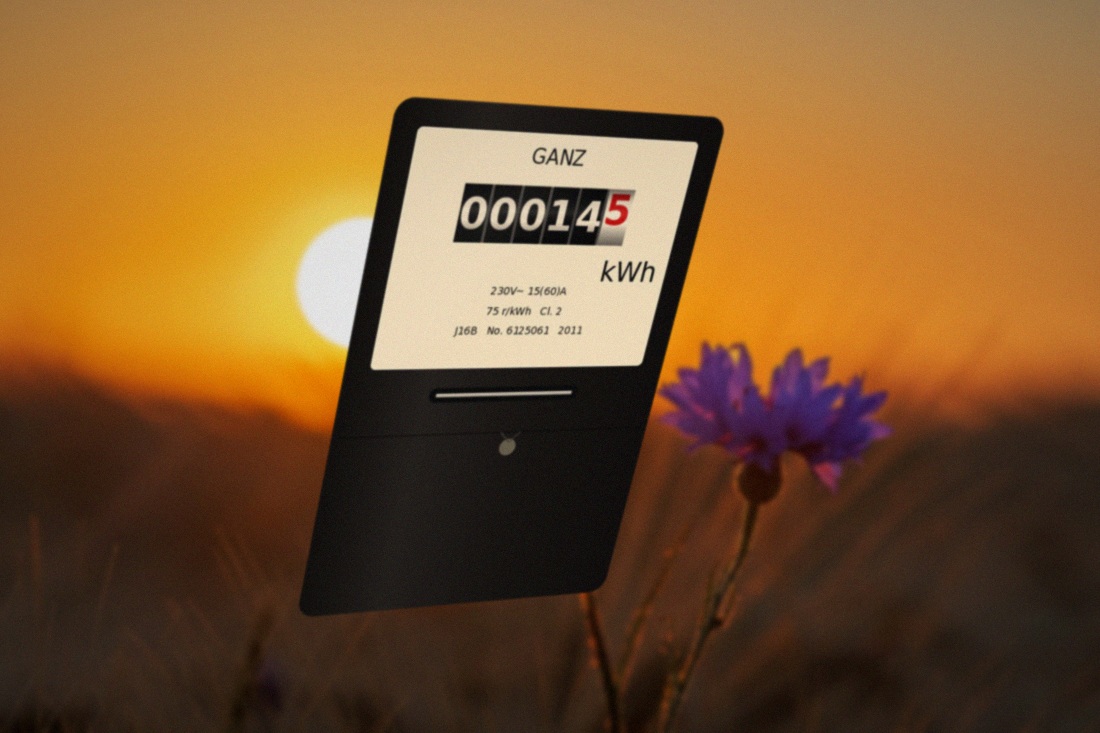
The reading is 14.5 kWh
